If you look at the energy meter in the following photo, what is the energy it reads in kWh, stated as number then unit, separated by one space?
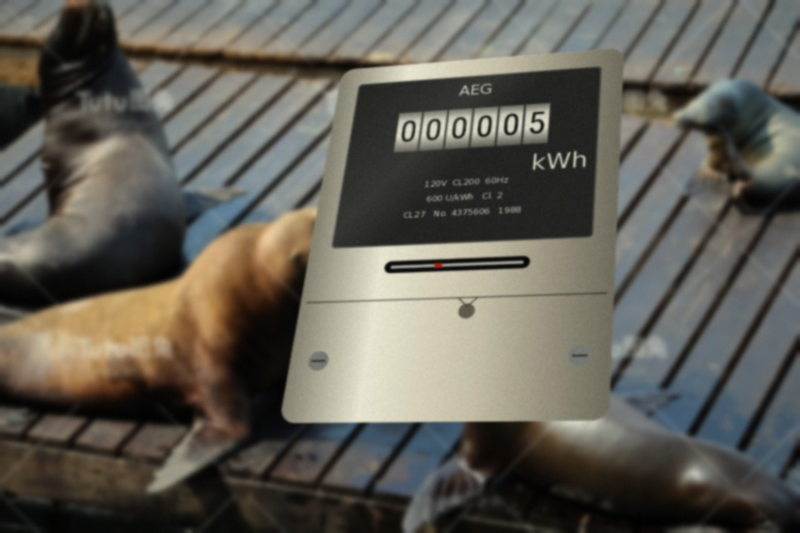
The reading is 5 kWh
